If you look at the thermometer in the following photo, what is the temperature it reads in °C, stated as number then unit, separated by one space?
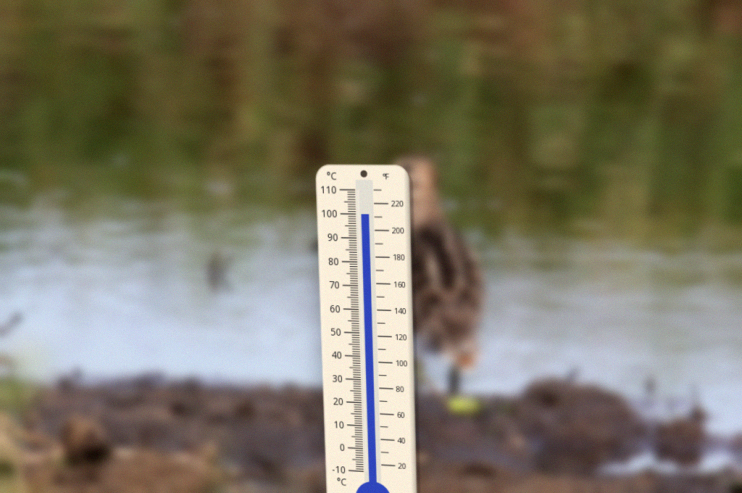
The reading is 100 °C
